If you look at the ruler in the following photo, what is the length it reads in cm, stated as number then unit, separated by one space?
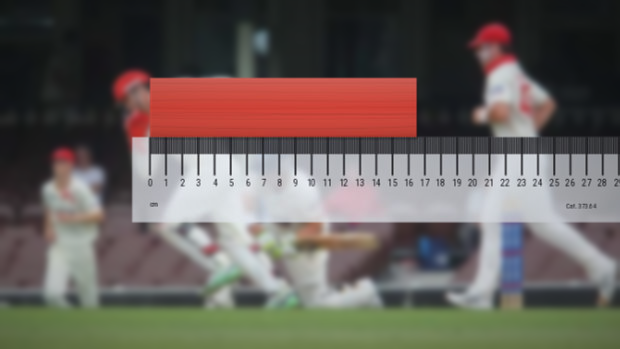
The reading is 16.5 cm
